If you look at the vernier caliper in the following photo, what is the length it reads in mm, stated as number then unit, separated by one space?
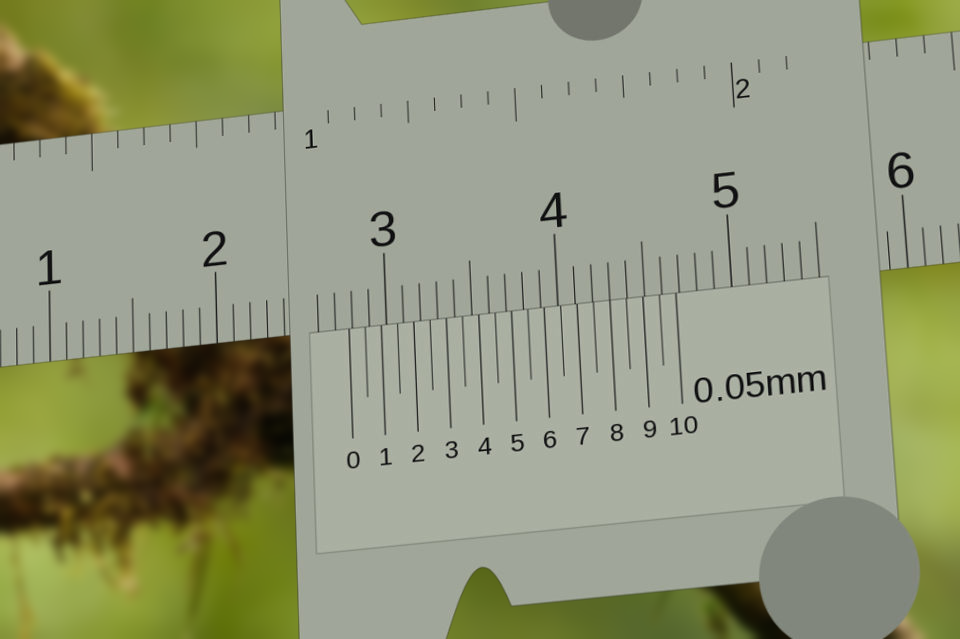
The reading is 27.8 mm
